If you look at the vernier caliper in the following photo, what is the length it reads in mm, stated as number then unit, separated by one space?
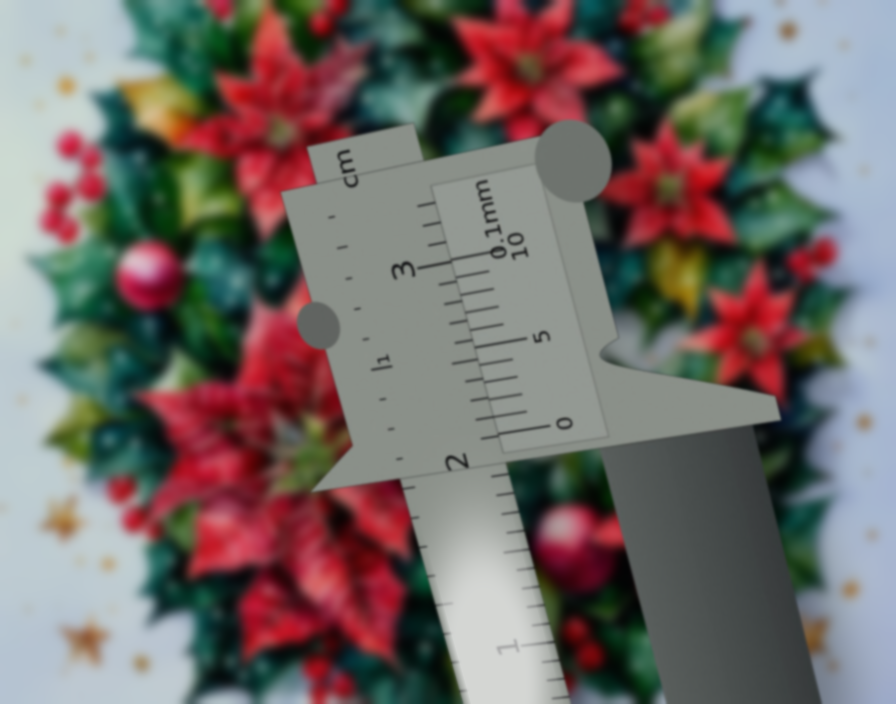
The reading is 21.1 mm
